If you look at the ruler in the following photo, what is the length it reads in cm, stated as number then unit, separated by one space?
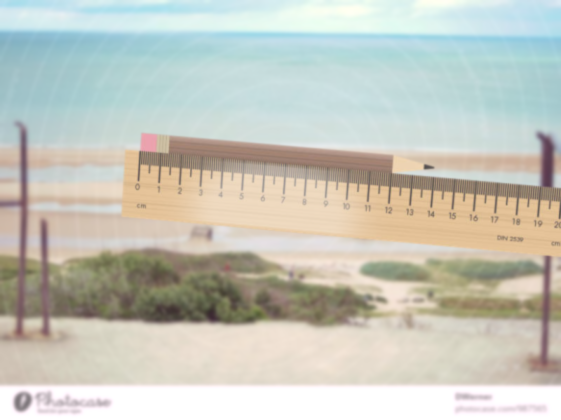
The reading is 14 cm
